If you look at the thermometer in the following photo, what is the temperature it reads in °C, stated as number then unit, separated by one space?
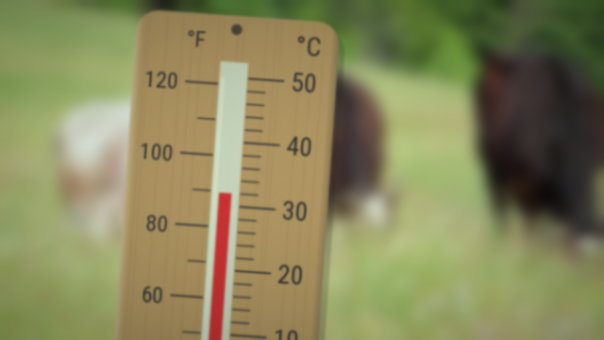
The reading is 32 °C
